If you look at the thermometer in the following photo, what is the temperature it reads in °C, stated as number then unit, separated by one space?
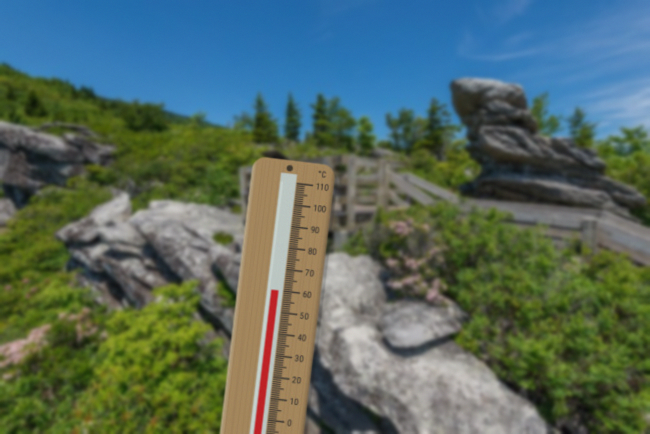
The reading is 60 °C
